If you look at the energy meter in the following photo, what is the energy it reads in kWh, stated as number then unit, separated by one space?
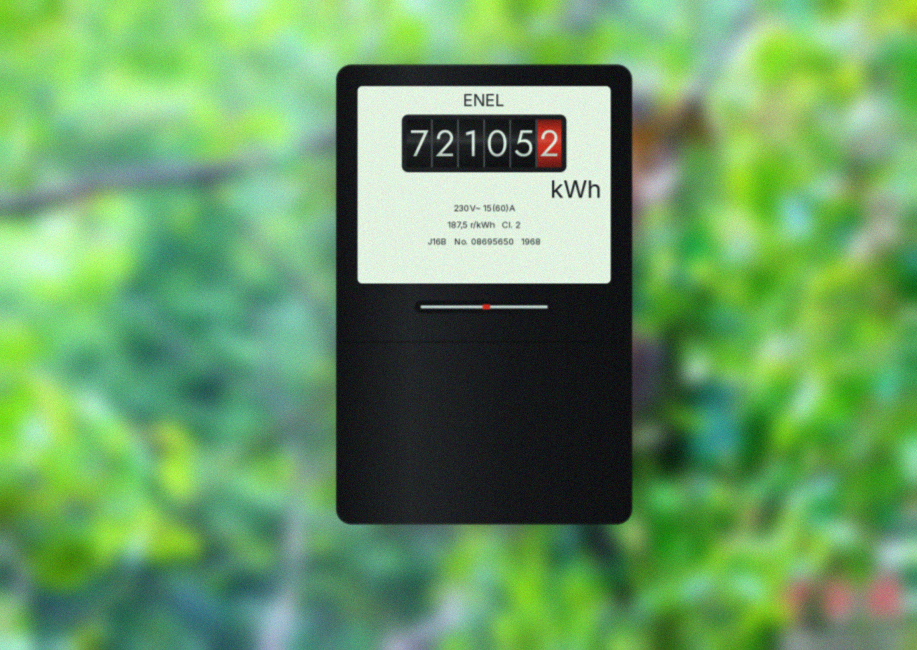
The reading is 72105.2 kWh
